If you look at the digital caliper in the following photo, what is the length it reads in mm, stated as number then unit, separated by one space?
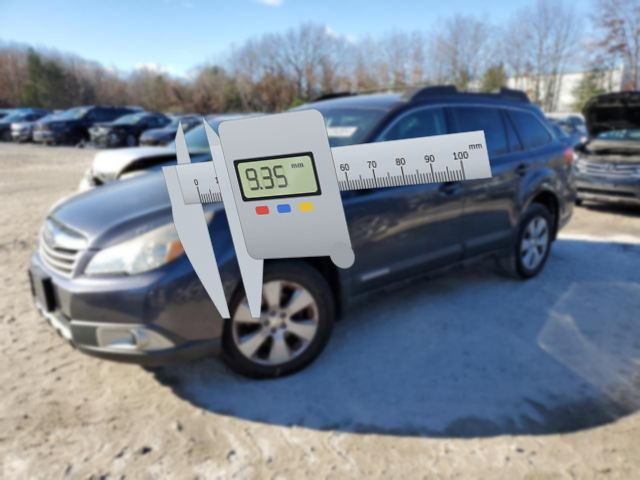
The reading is 9.35 mm
